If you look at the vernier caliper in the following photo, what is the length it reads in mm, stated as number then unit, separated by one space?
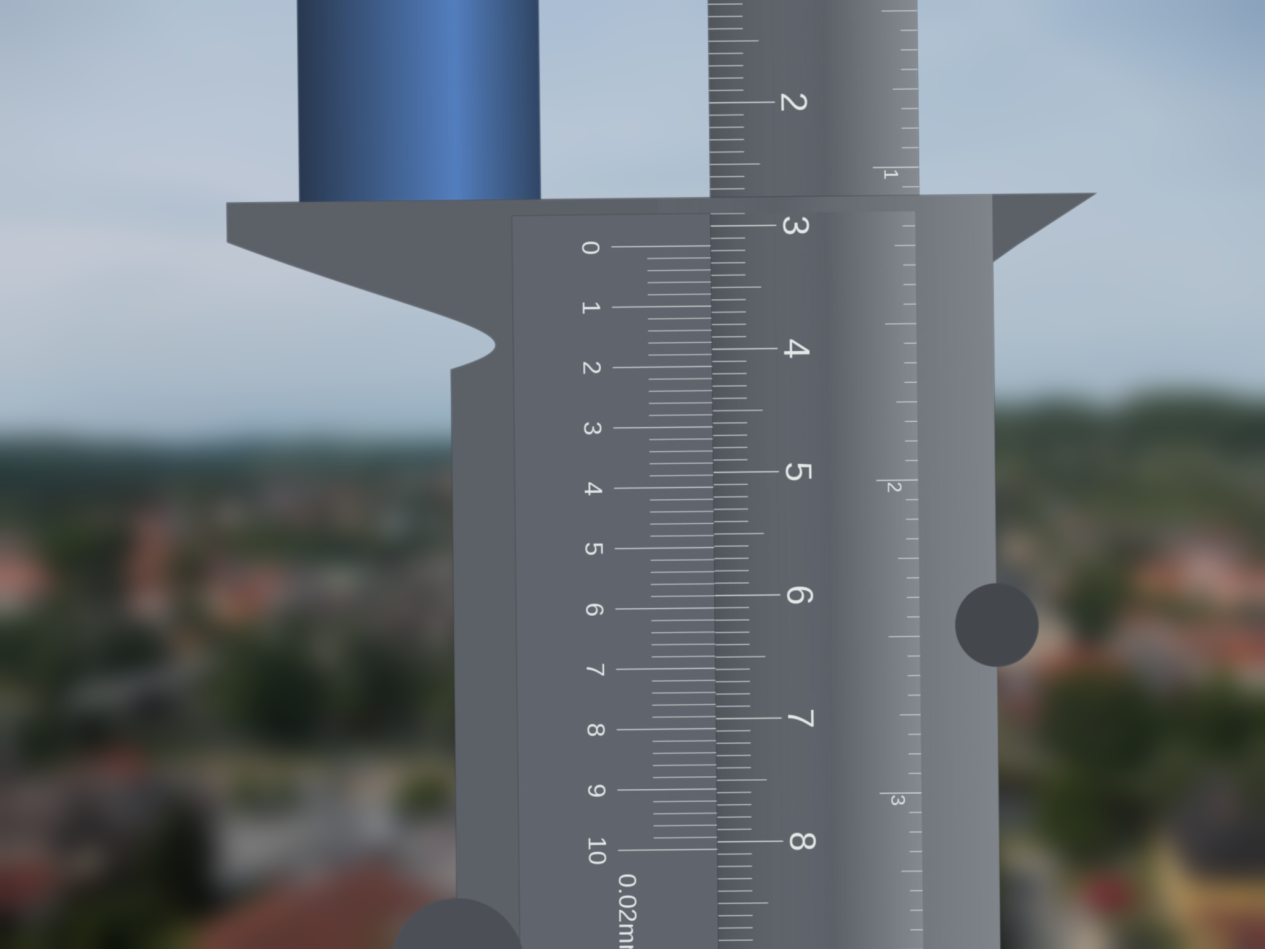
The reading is 31.6 mm
